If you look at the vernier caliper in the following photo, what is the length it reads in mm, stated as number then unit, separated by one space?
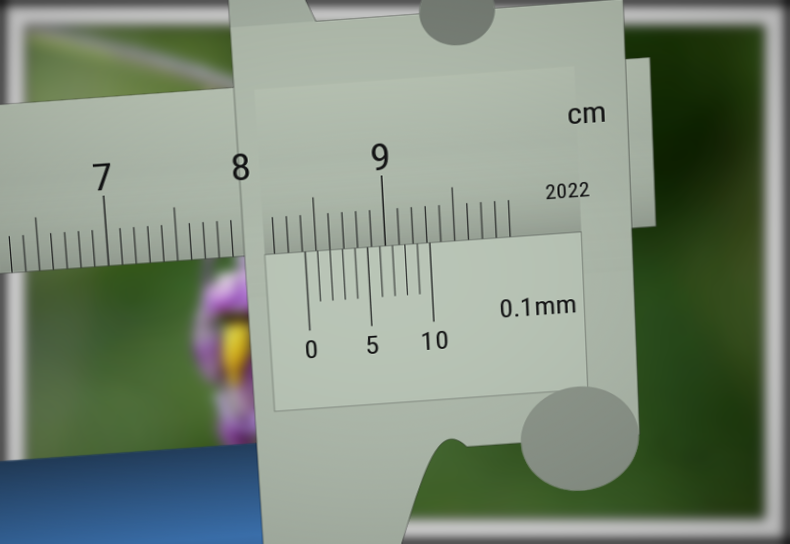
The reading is 84.2 mm
